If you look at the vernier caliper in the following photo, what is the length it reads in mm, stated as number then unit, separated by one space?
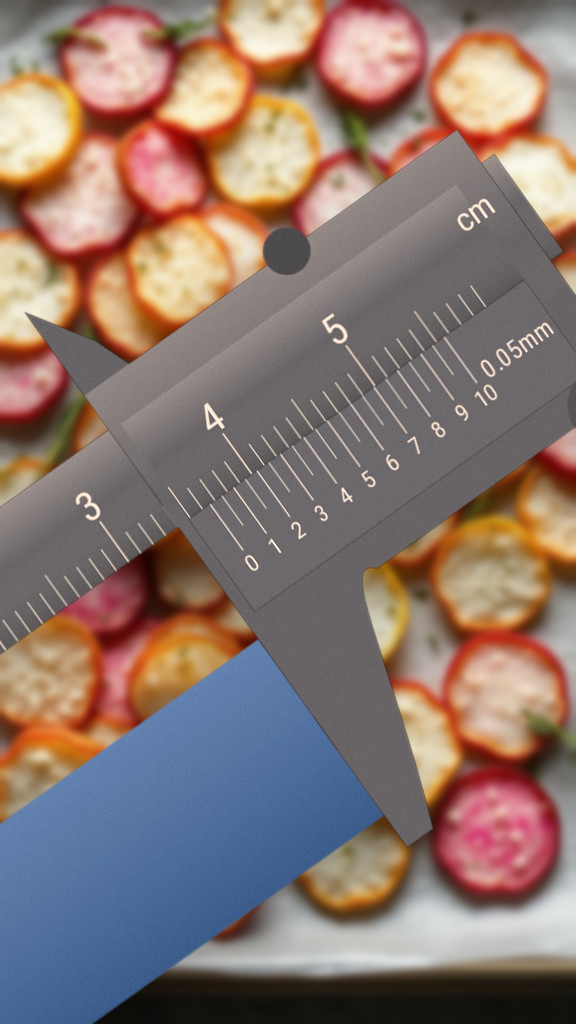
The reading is 36.6 mm
